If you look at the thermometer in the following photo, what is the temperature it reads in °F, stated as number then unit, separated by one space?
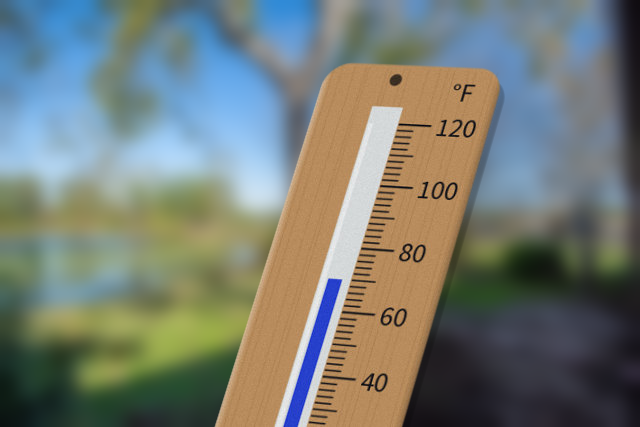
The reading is 70 °F
